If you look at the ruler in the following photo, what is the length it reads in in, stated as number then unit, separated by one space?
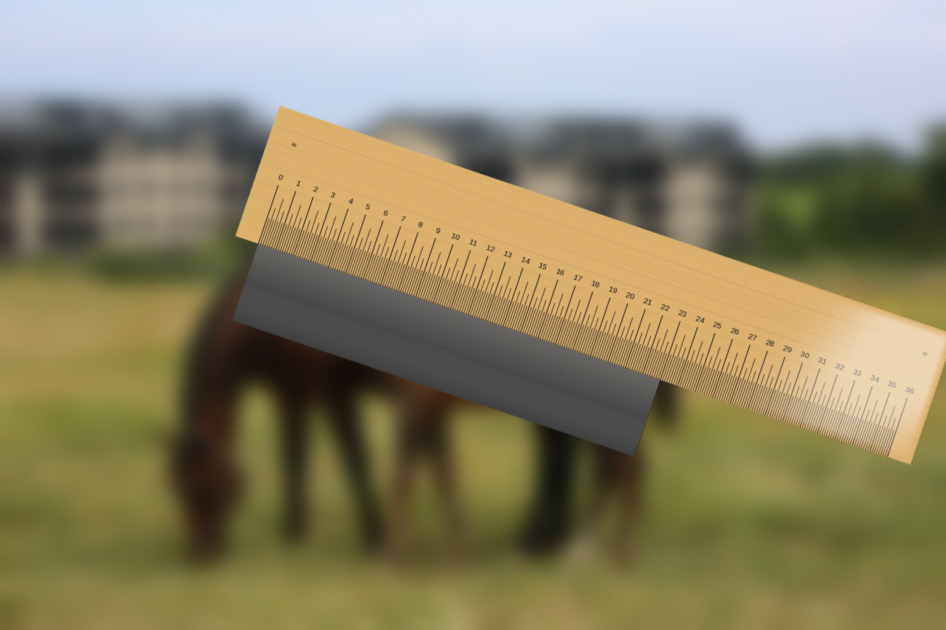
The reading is 23 in
